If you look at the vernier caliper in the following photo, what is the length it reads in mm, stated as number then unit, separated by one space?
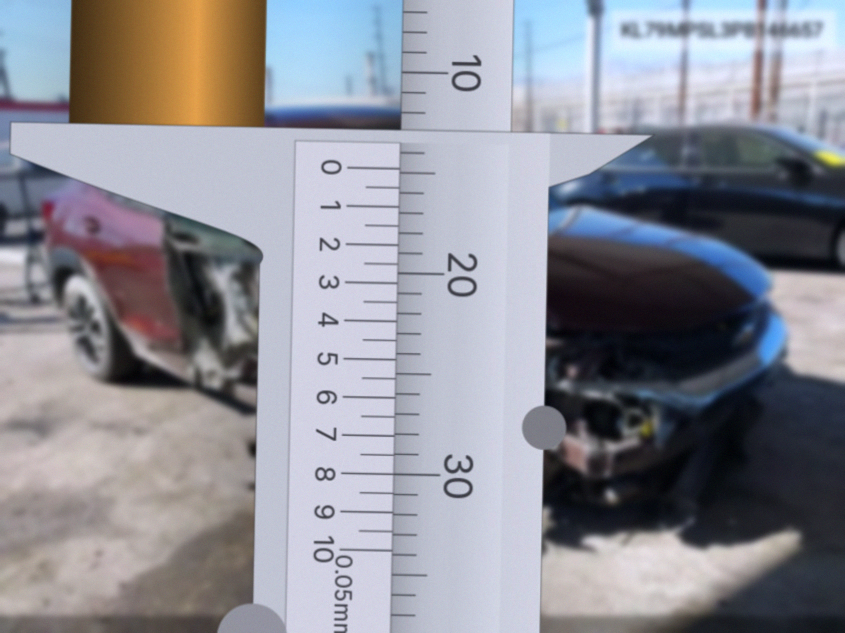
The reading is 14.8 mm
